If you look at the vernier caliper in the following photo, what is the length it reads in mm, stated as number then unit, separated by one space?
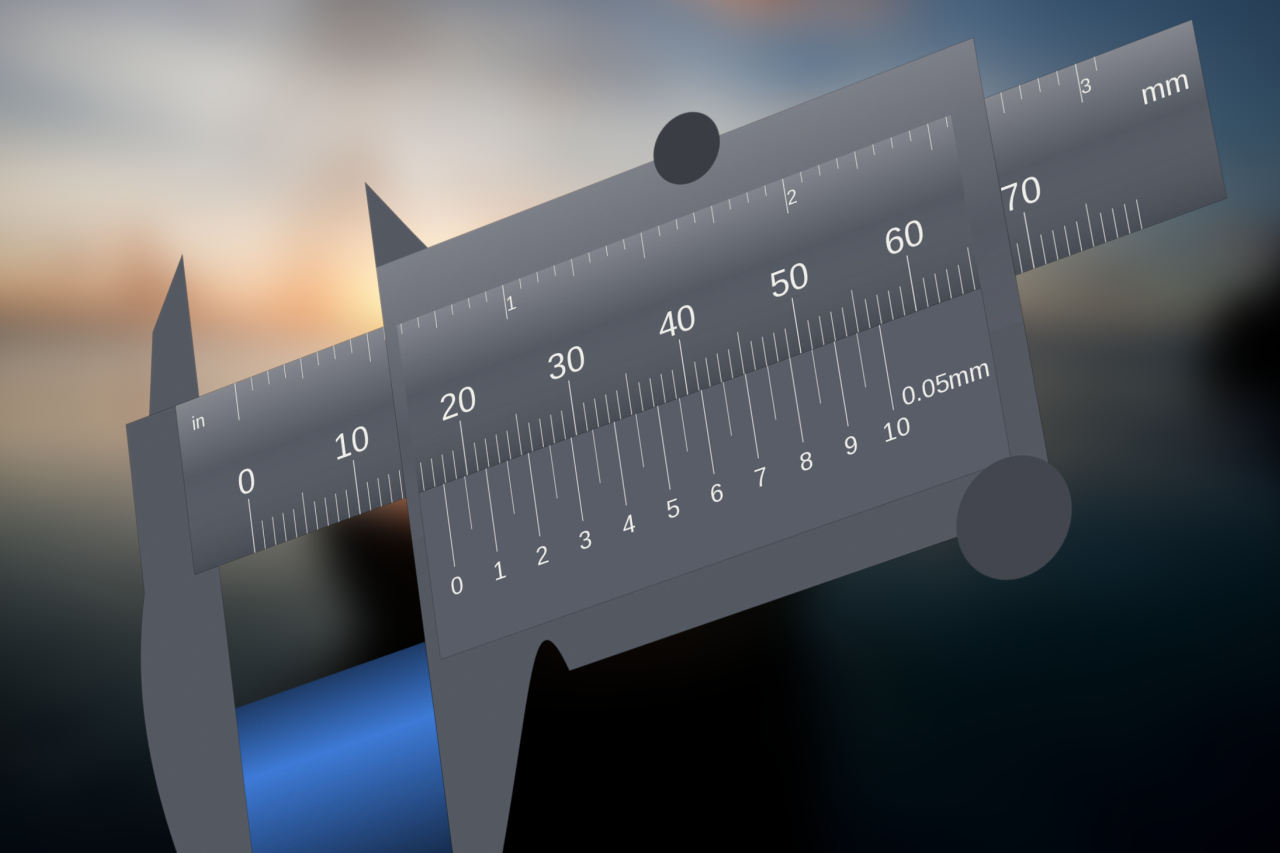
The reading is 17.8 mm
